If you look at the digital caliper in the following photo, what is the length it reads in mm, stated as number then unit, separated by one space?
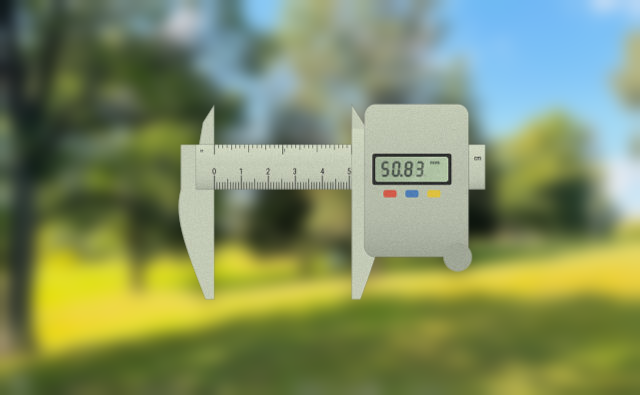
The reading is 50.83 mm
